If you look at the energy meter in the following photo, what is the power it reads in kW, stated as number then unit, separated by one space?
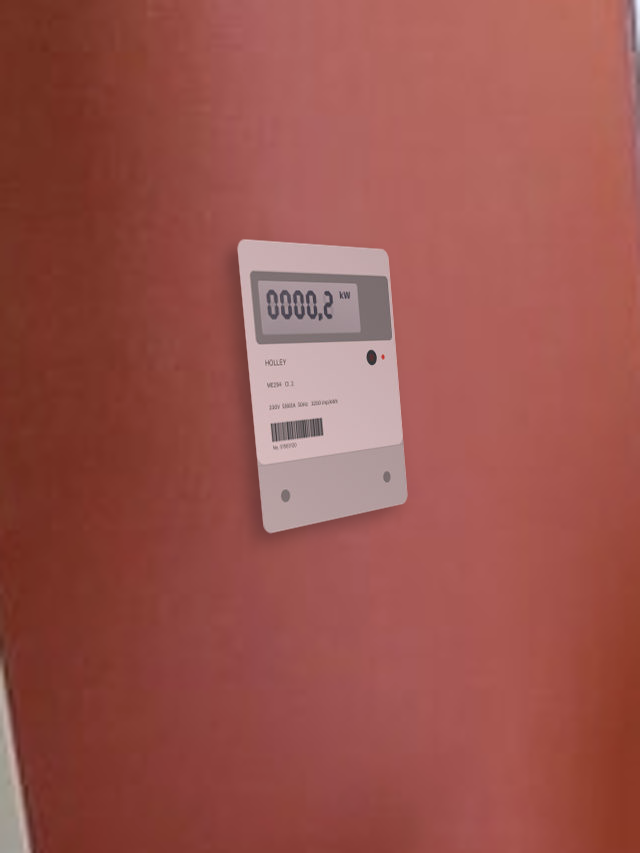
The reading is 0.2 kW
